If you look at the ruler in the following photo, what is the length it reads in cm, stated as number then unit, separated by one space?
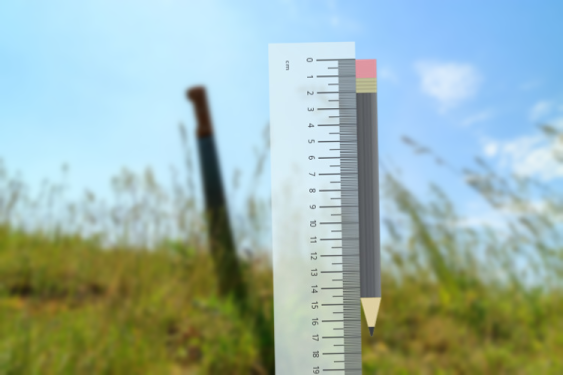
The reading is 17 cm
